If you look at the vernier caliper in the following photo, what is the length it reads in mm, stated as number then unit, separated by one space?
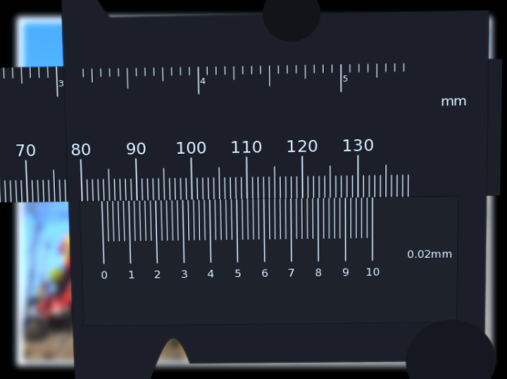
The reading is 83.6 mm
